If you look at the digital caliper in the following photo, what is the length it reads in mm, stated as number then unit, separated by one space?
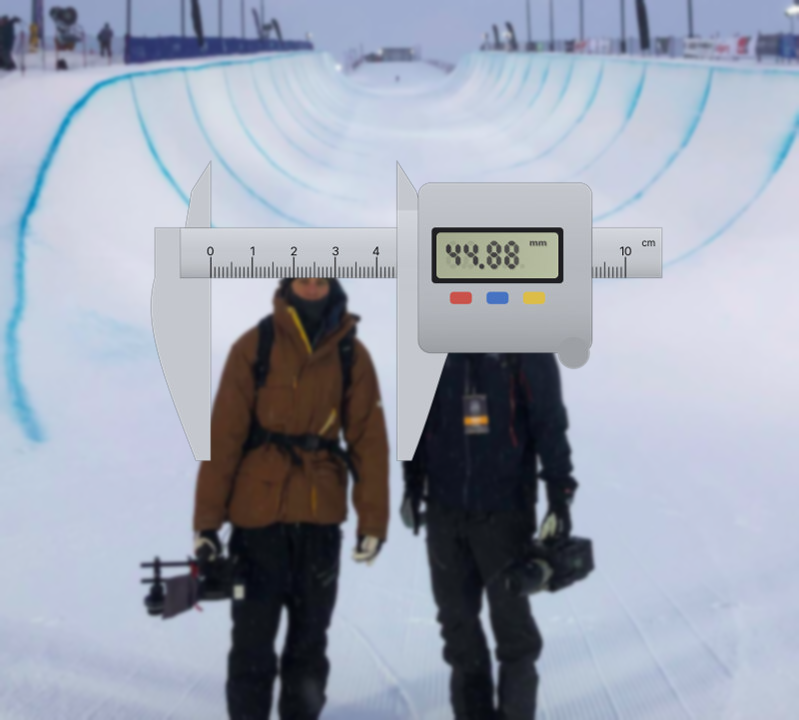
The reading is 44.88 mm
